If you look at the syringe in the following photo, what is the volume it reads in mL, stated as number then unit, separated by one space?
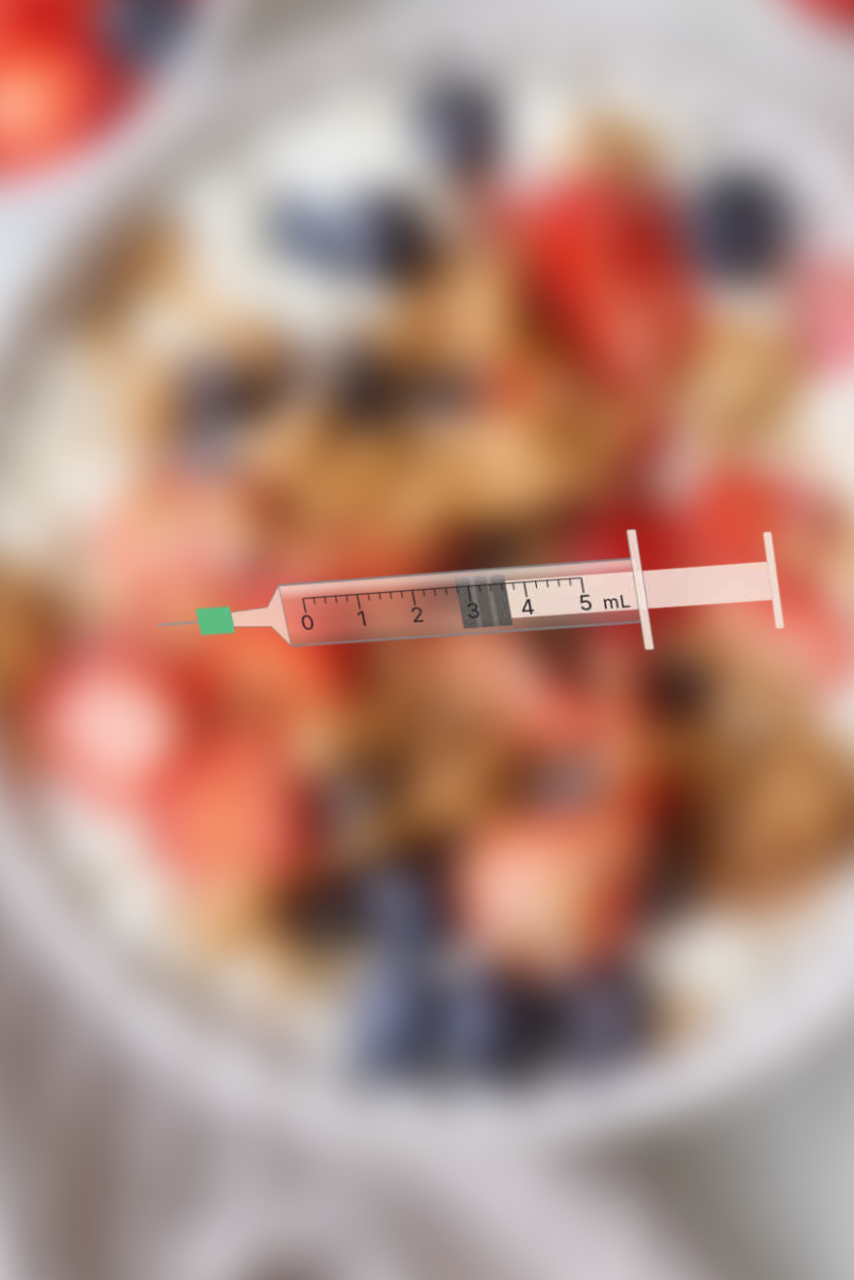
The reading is 2.8 mL
